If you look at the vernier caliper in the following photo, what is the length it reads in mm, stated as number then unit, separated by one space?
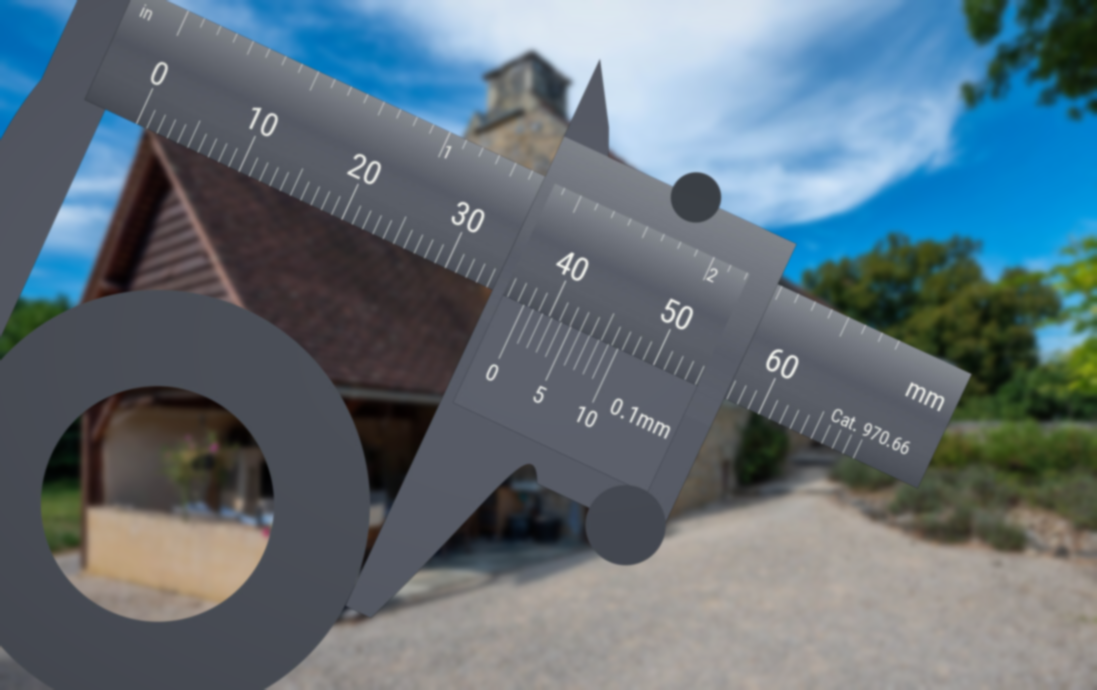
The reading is 37.6 mm
